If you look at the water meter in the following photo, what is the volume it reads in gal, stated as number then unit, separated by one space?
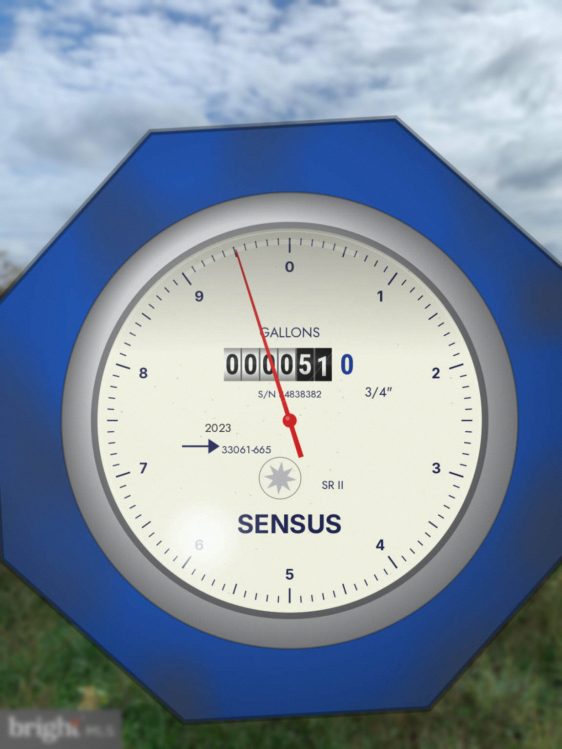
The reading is 509.5 gal
